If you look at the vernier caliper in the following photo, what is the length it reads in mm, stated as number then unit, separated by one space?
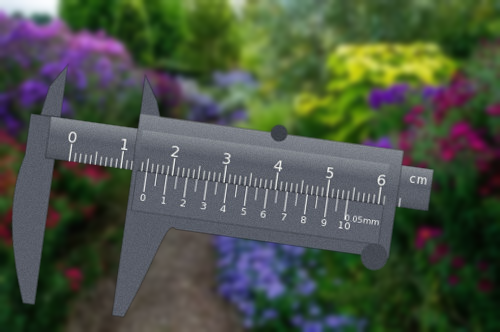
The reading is 15.0 mm
